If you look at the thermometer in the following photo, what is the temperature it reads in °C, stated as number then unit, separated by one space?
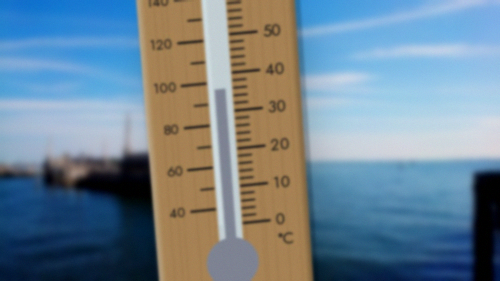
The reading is 36 °C
